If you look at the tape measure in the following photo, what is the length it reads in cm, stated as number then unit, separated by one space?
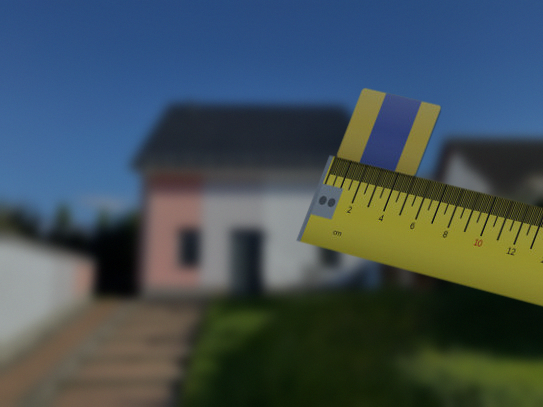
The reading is 5 cm
